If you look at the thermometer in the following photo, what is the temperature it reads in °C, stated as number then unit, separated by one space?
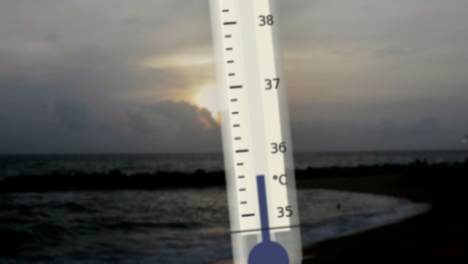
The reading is 35.6 °C
